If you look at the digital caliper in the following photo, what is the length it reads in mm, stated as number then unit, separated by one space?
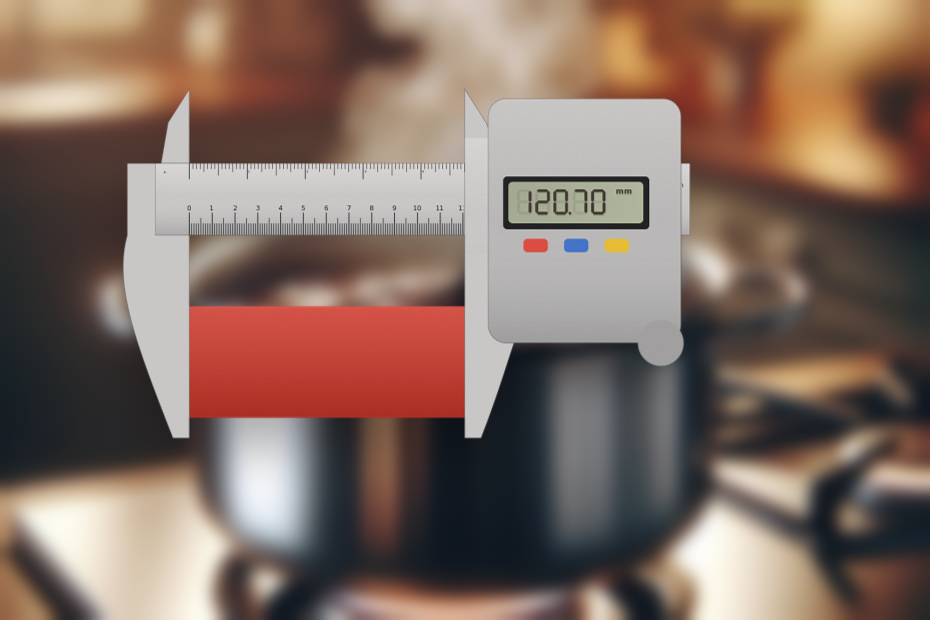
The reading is 120.70 mm
